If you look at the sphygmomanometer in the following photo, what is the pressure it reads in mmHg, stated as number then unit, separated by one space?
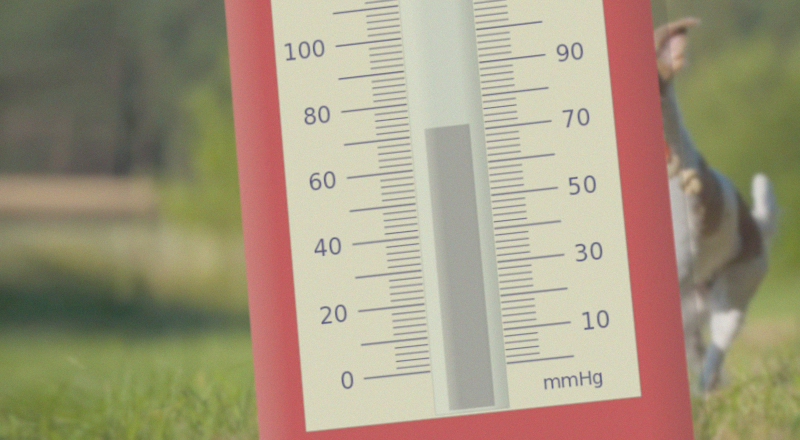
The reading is 72 mmHg
